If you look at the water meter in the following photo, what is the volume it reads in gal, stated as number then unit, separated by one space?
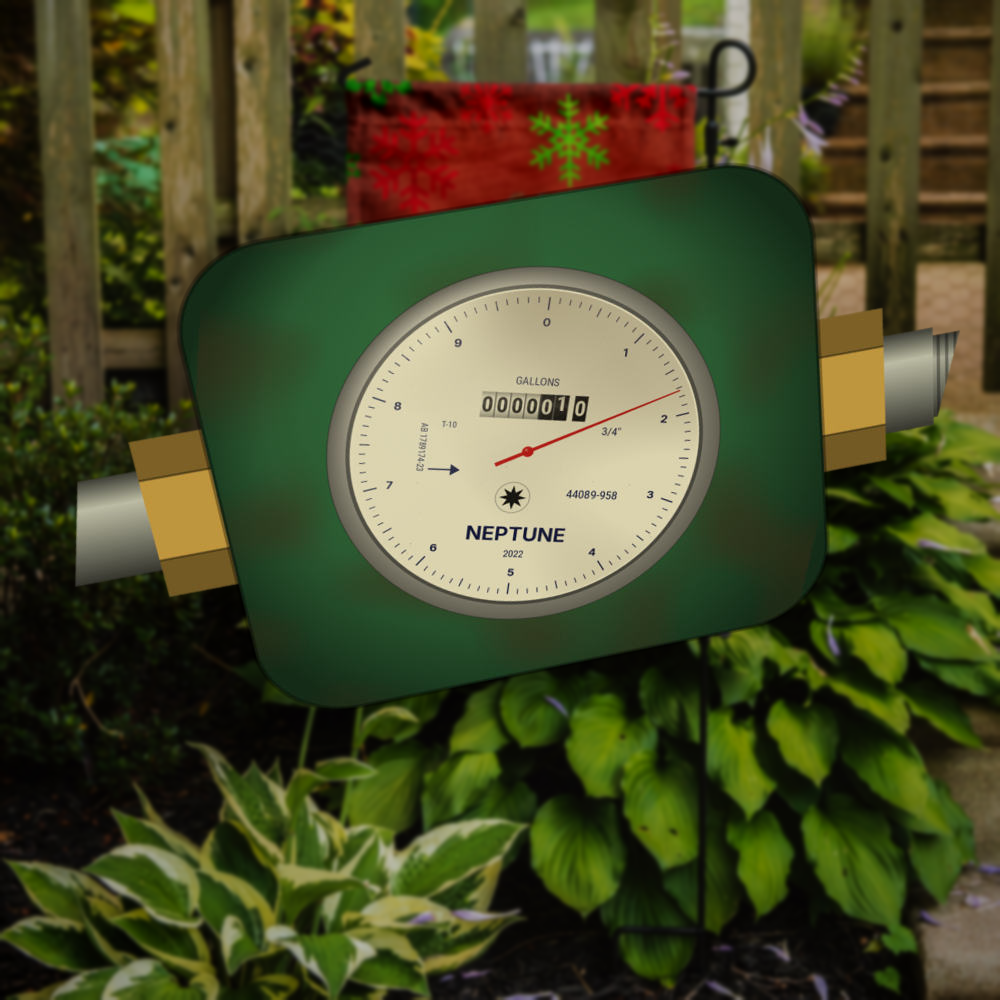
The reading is 11.7 gal
